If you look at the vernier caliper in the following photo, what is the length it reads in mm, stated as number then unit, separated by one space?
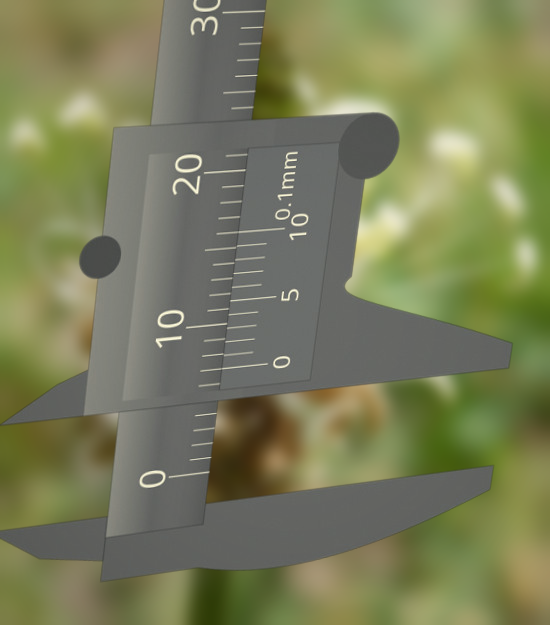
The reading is 7.0 mm
